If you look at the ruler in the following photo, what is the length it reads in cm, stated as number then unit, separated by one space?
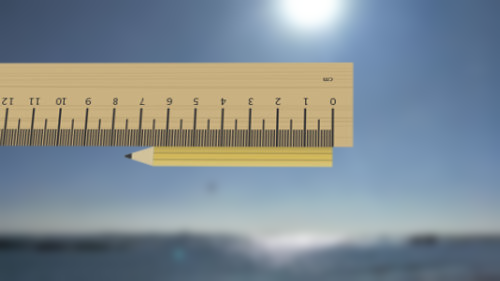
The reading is 7.5 cm
